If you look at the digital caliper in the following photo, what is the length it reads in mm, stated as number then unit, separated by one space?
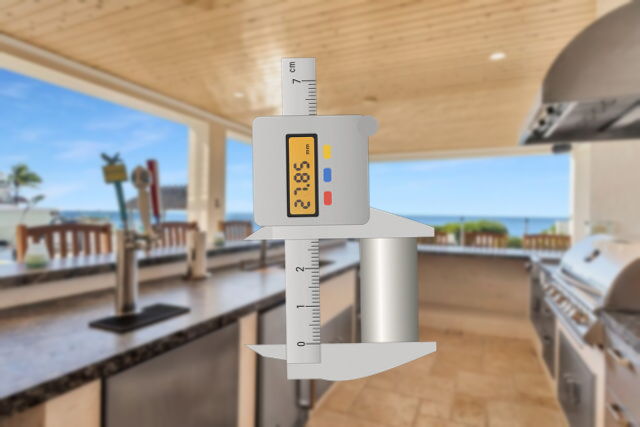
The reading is 27.85 mm
